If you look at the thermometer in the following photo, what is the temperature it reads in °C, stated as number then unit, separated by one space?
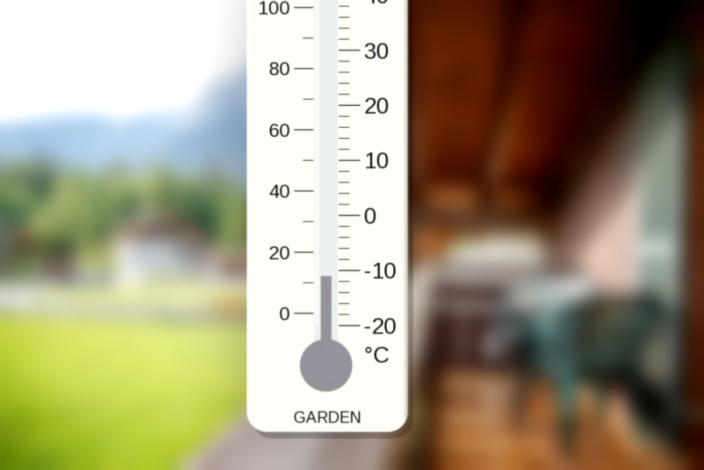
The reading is -11 °C
